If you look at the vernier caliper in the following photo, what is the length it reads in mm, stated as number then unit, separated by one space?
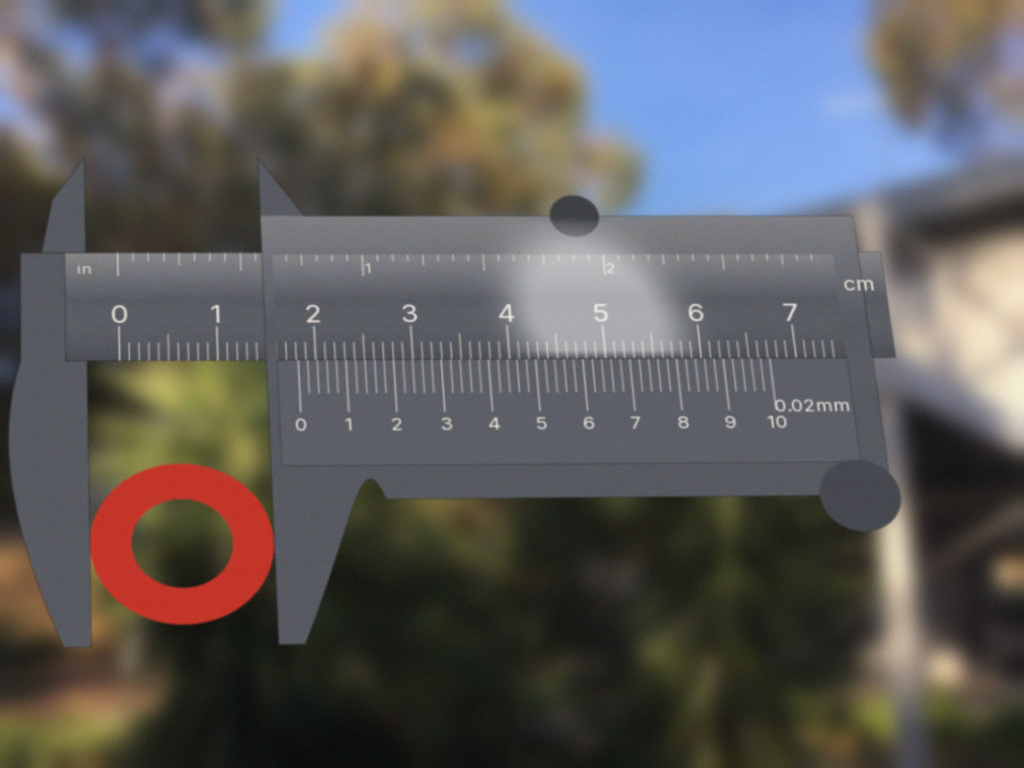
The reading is 18.2 mm
